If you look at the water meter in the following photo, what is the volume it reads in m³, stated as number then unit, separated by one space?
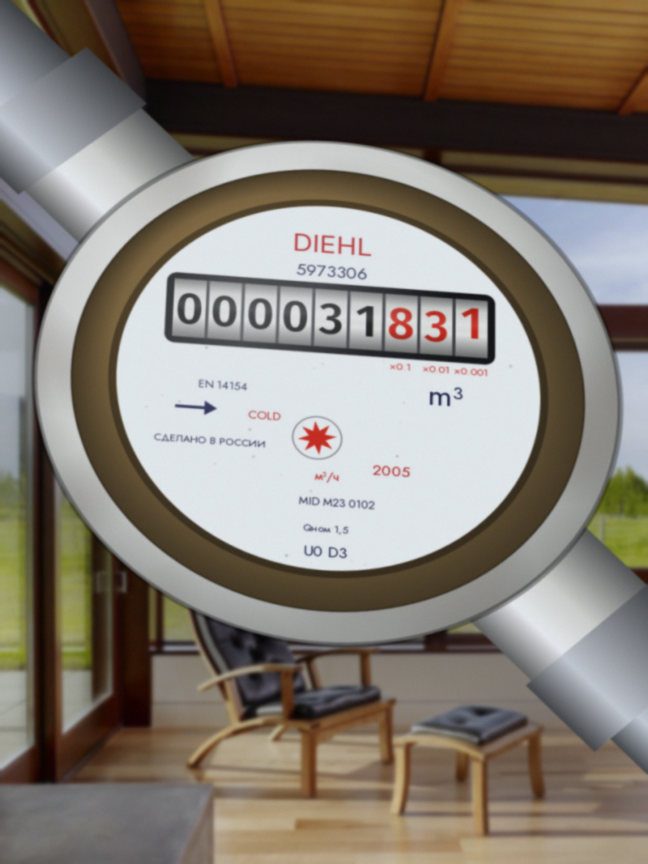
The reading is 31.831 m³
